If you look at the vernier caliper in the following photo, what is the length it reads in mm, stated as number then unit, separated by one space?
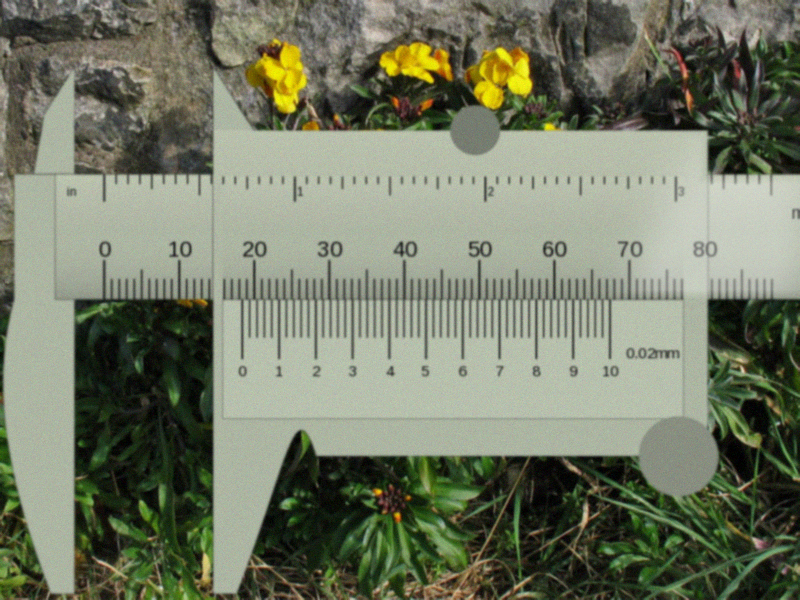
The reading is 18.4 mm
